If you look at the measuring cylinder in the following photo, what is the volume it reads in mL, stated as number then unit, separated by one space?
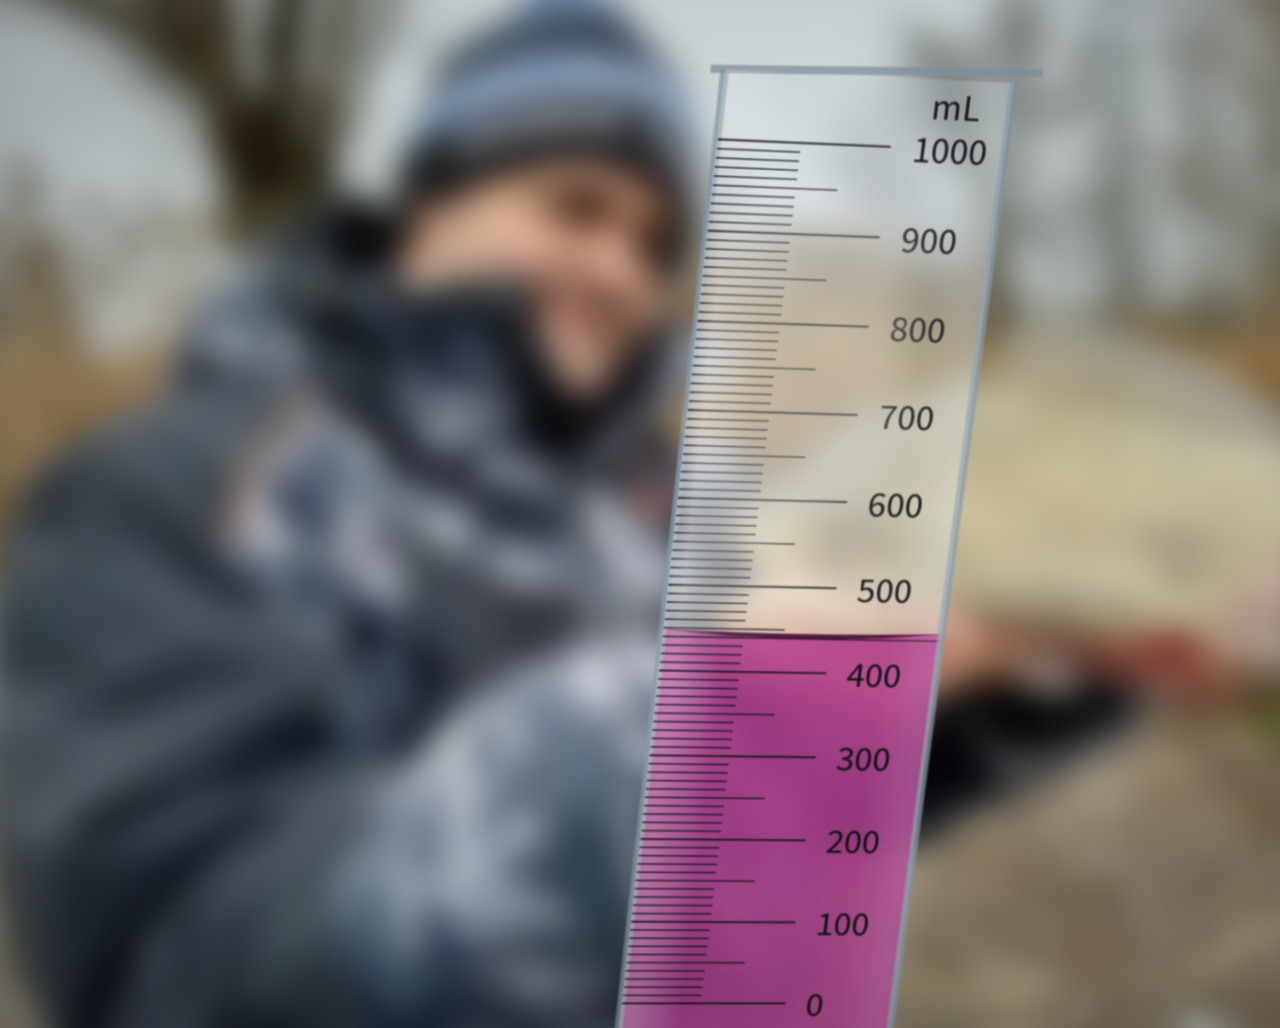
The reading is 440 mL
